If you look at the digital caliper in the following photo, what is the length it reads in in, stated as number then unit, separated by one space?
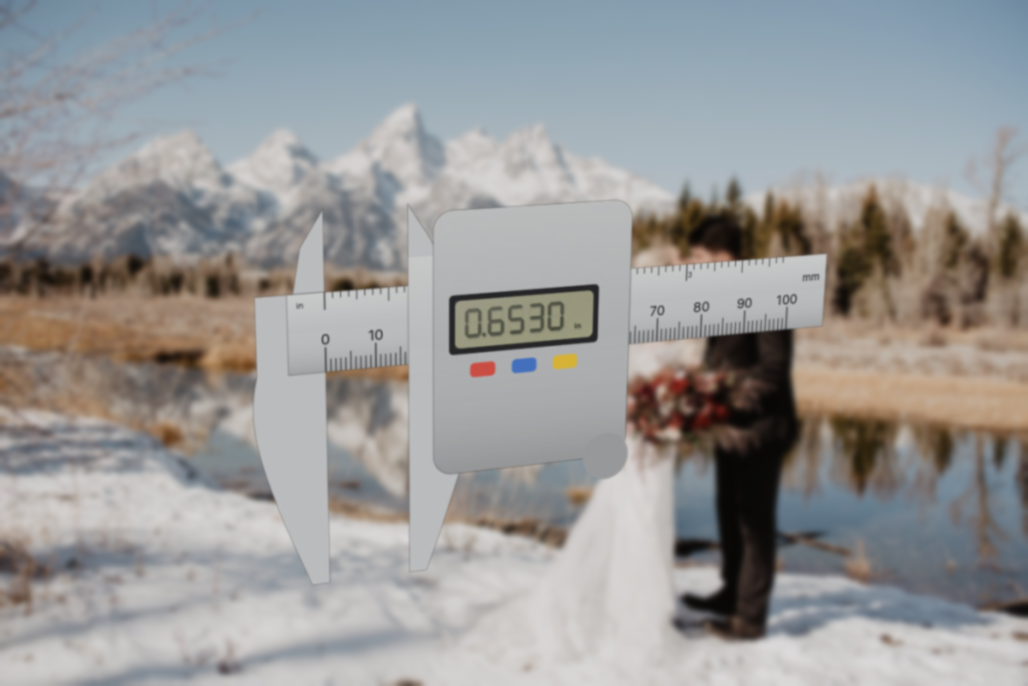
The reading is 0.6530 in
